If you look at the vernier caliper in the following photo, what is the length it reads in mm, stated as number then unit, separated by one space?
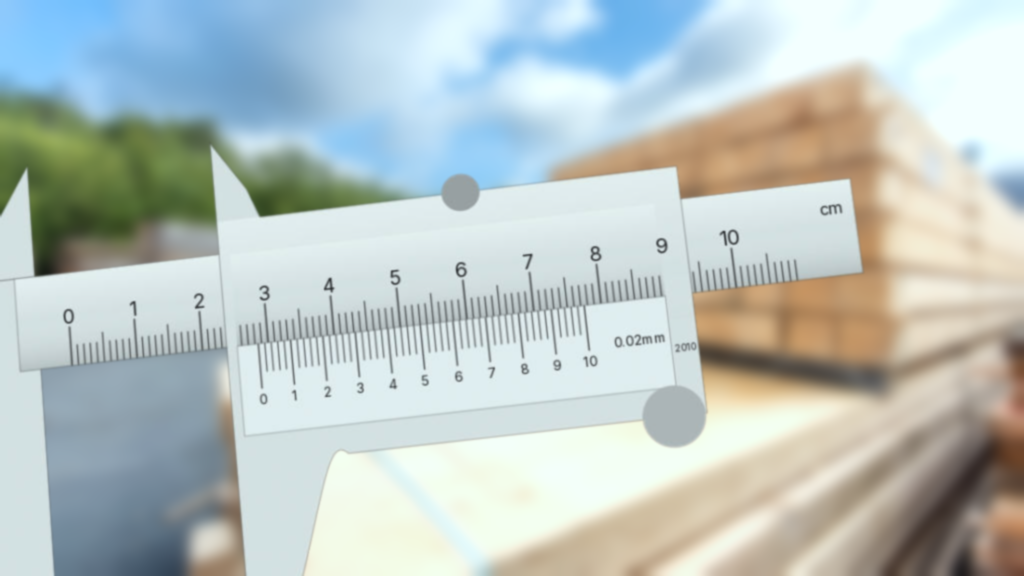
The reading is 28.5 mm
